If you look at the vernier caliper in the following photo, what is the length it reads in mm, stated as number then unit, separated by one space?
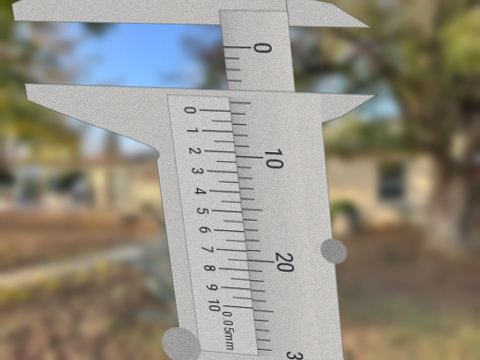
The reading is 5.8 mm
